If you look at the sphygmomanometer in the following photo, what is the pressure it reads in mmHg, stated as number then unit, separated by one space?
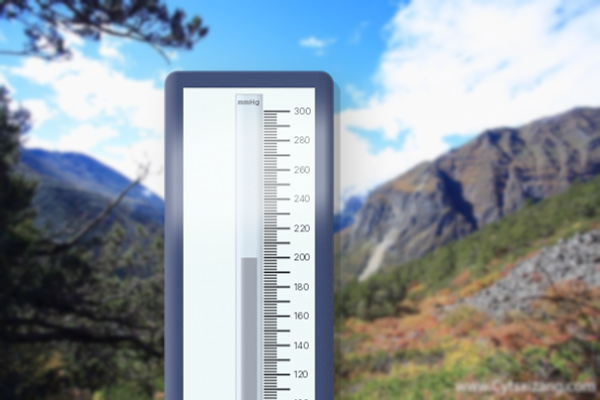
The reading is 200 mmHg
